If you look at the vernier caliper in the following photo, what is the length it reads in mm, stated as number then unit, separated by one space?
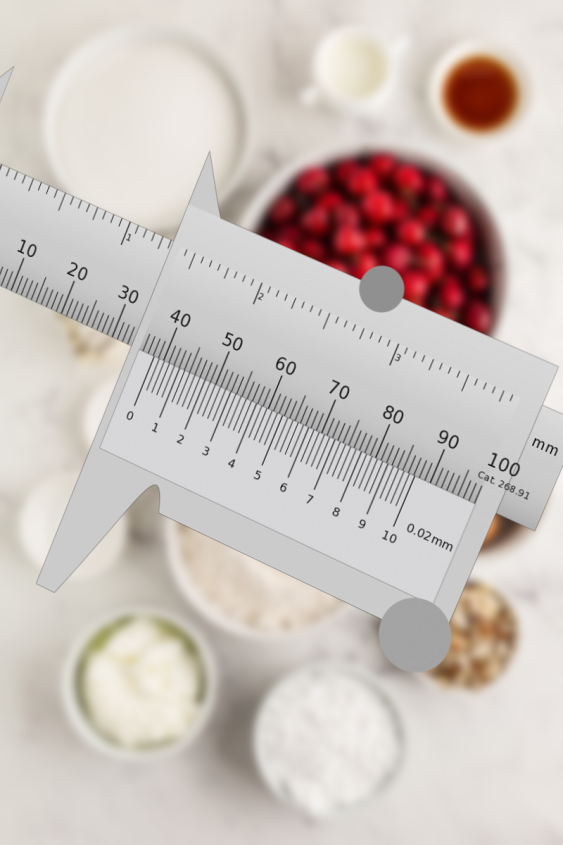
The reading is 38.2 mm
